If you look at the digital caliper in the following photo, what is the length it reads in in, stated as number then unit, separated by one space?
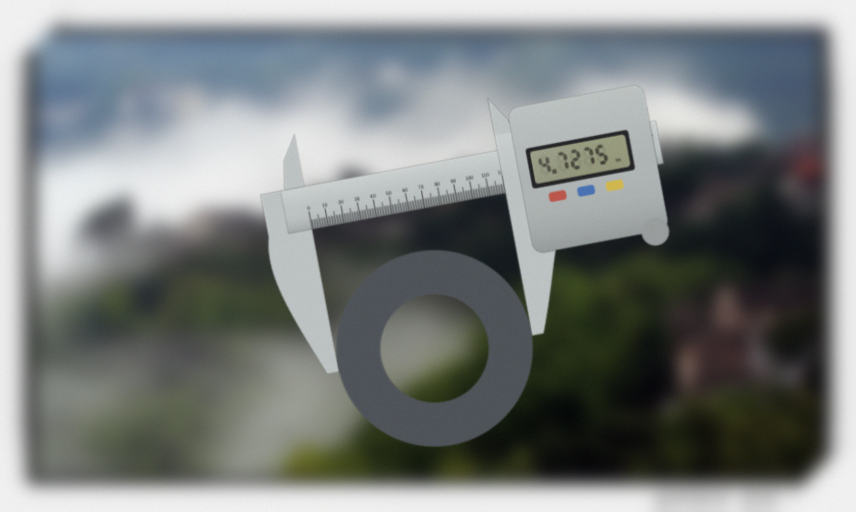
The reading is 4.7275 in
